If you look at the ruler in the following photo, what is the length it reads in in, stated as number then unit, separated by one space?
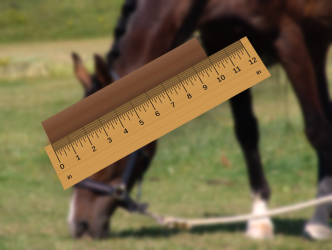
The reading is 10 in
